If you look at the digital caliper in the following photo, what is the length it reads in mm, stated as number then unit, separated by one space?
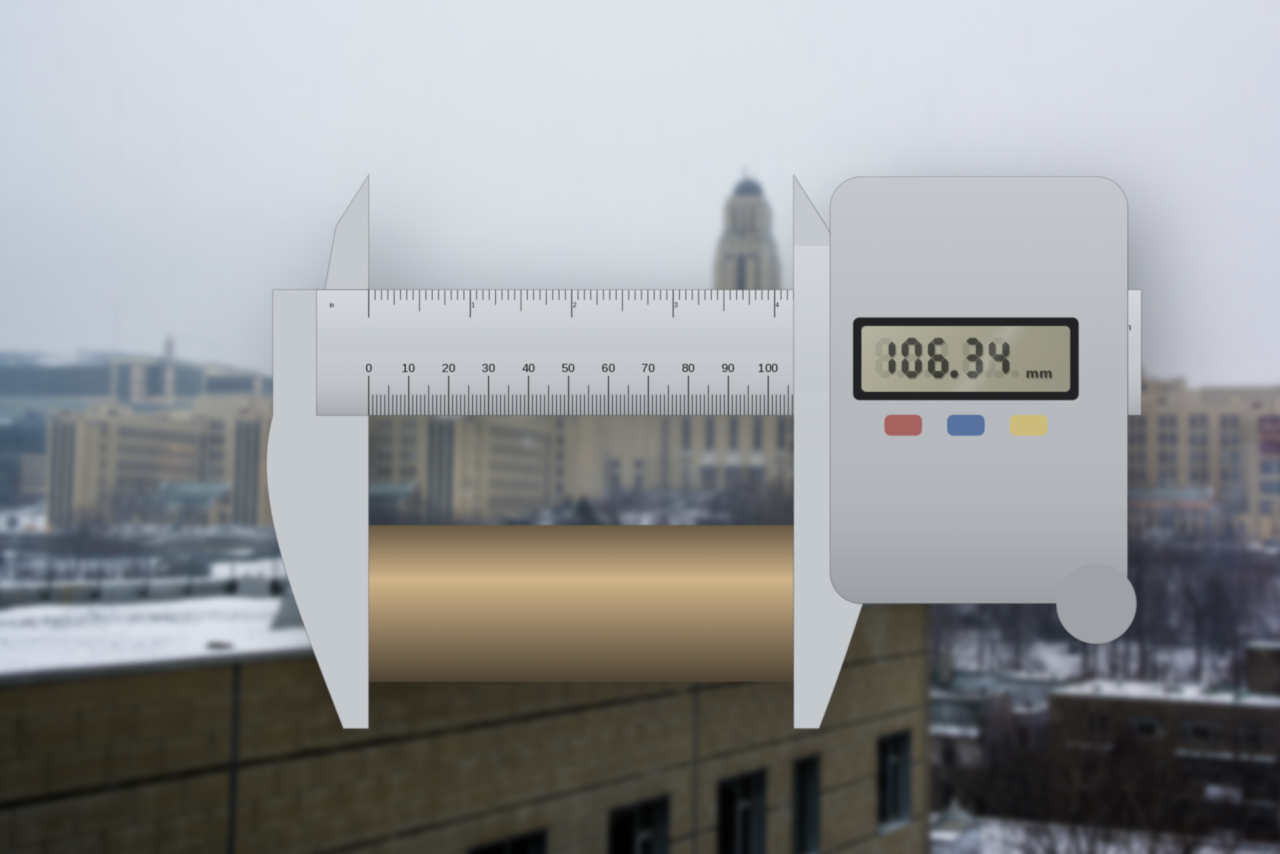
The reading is 106.34 mm
